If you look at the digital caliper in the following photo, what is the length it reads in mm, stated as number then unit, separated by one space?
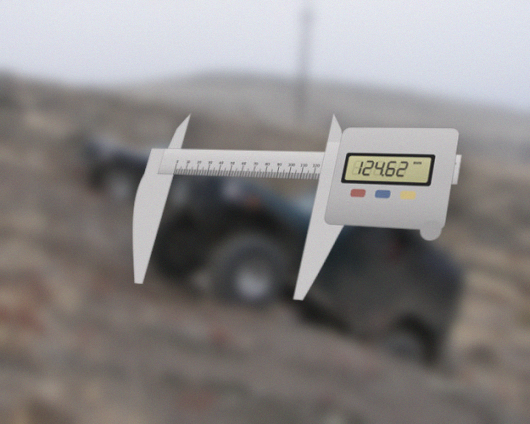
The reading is 124.62 mm
